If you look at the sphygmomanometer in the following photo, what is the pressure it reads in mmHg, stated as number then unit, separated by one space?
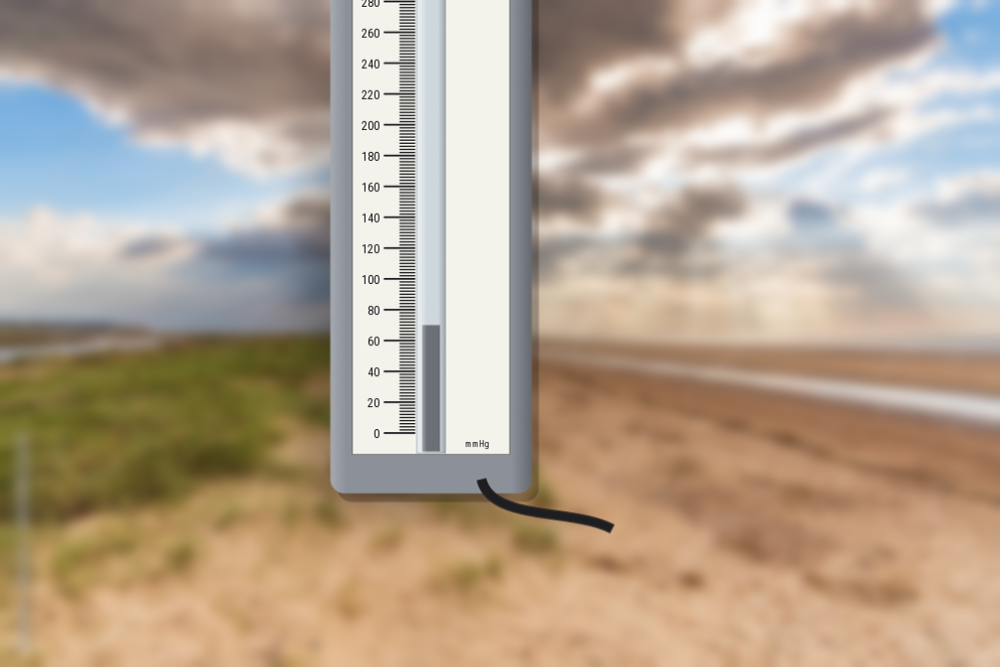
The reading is 70 mmHg
